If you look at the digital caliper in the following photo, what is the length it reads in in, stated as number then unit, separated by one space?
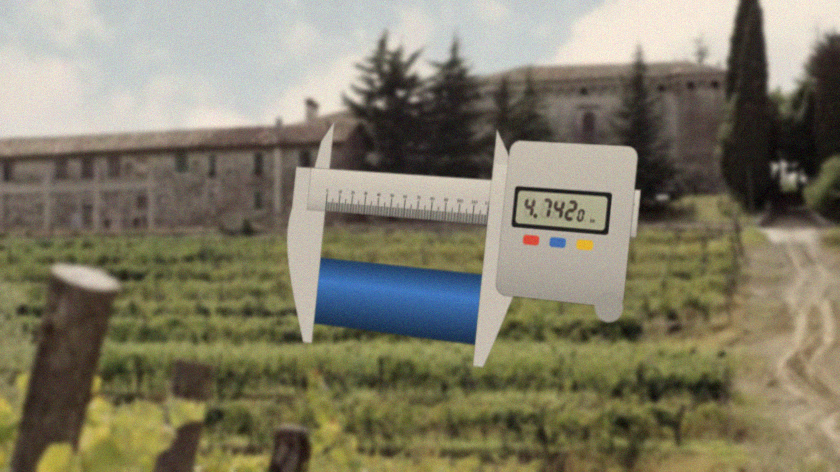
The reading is 4.7420 in
